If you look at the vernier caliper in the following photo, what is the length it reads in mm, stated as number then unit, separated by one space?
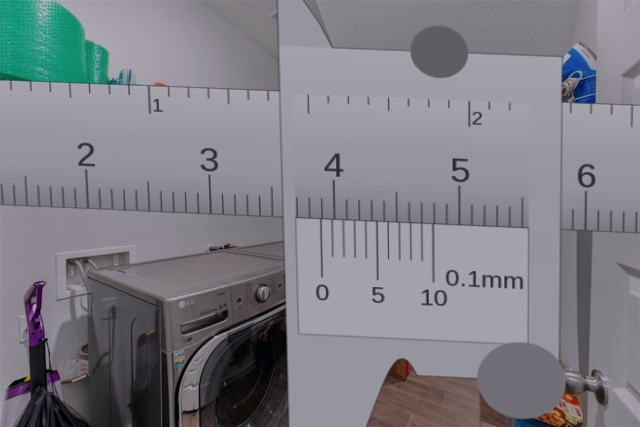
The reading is 38.9 mm
